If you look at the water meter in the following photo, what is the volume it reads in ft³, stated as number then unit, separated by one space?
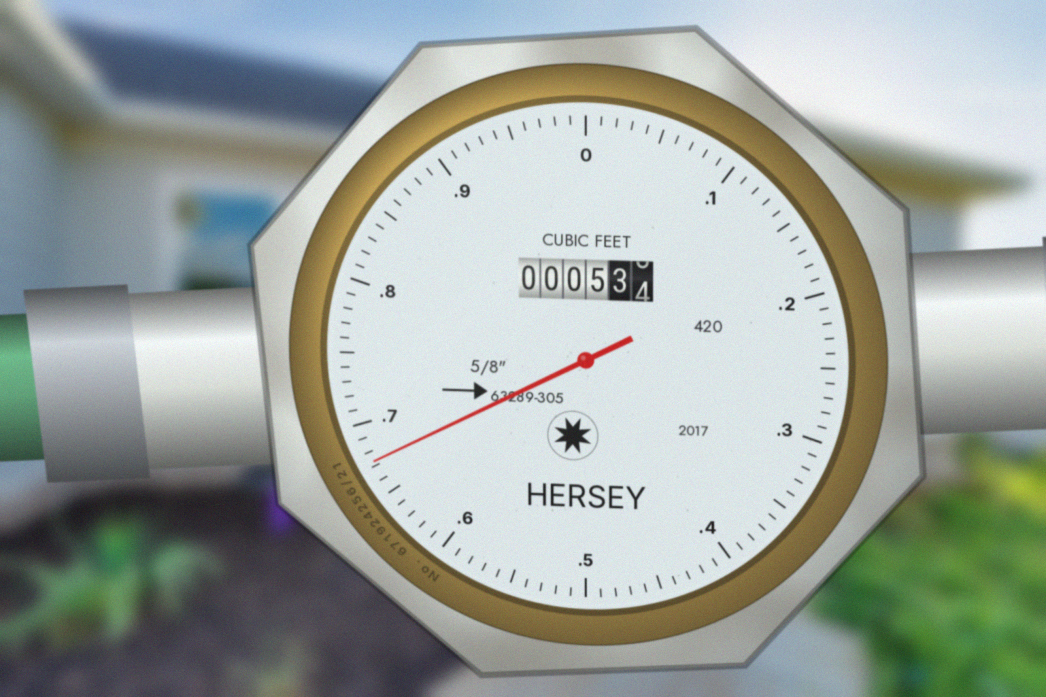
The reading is 533.67 ft³
